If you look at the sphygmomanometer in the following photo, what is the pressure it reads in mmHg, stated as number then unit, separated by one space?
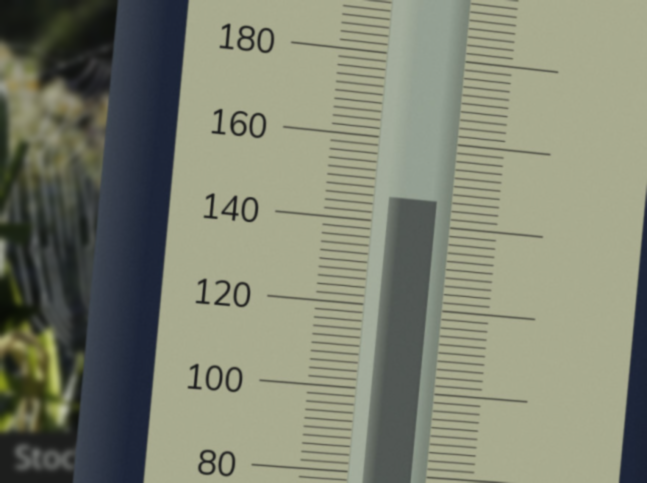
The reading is 146 mmHg
